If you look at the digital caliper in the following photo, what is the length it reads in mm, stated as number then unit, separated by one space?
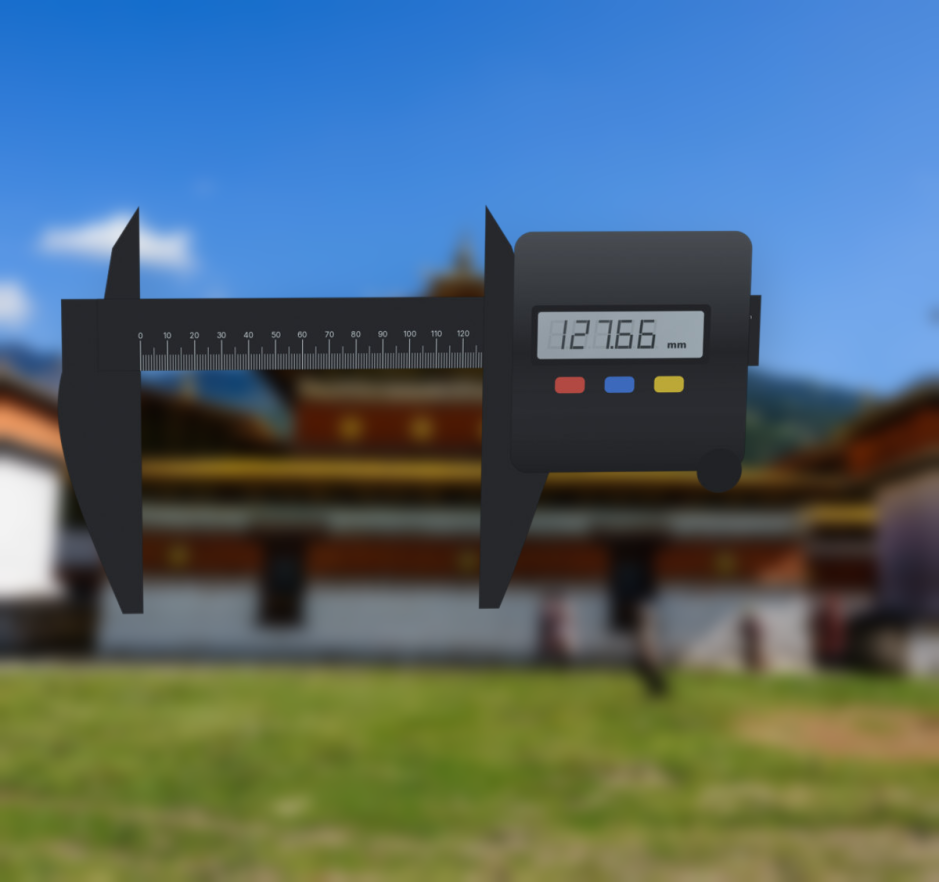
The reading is 127.66 mm
